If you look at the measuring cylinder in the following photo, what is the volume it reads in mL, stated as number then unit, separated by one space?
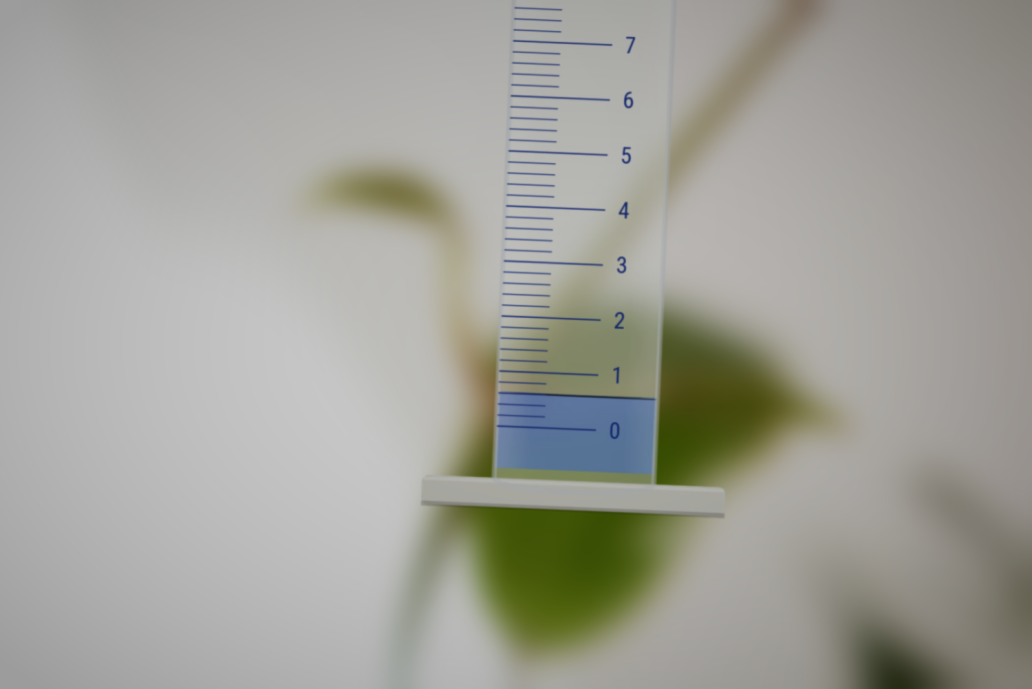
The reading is 0.6 mL
